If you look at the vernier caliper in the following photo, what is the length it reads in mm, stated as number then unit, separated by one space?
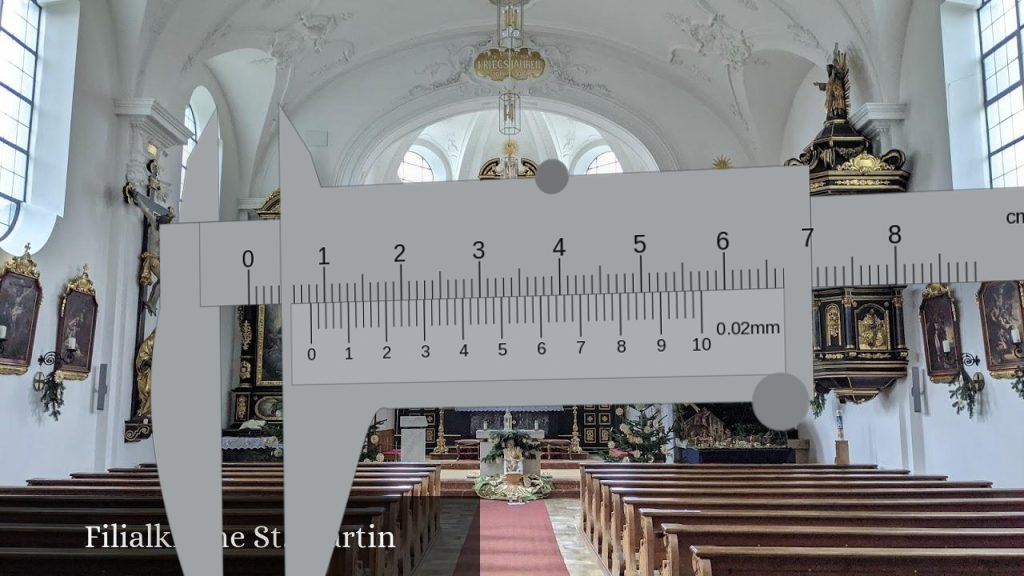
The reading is 8.2 mm
